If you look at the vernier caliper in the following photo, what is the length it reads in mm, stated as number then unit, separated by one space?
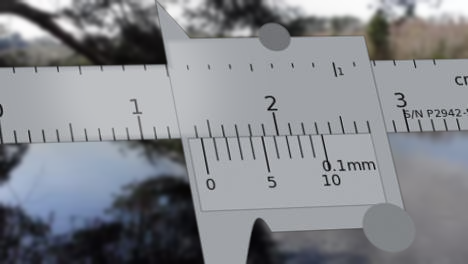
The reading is 14.3 mm
